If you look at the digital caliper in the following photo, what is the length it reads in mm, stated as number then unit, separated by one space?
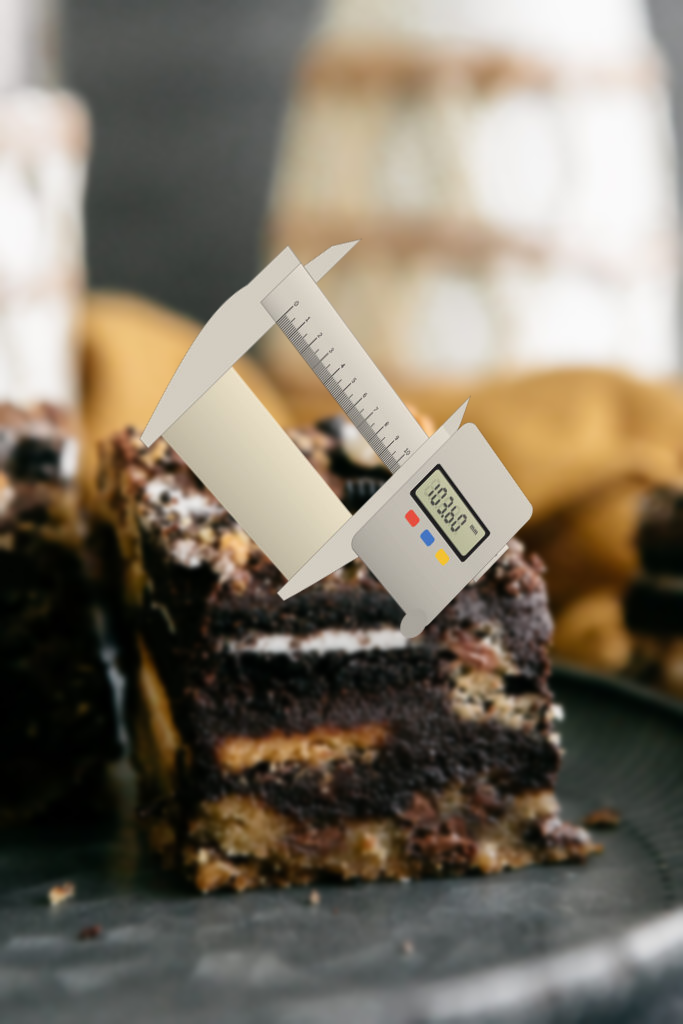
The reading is 103.60 mm
